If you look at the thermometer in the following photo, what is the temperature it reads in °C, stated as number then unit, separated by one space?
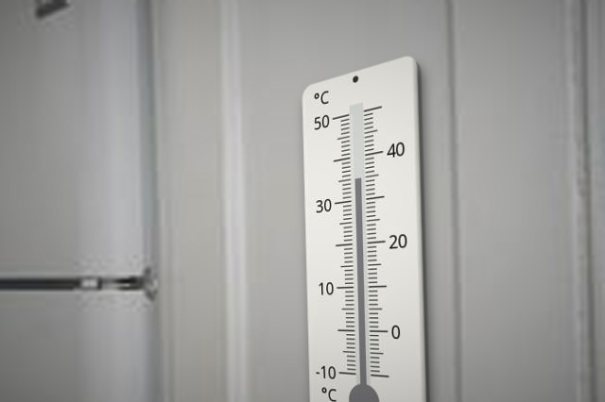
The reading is 35 °C
